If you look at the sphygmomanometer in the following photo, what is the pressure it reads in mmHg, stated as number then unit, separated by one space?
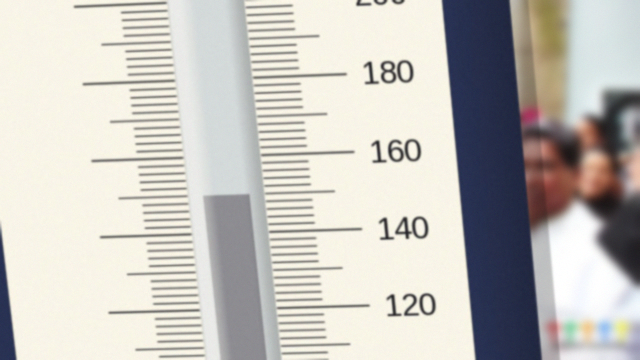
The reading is 150 mmHg
